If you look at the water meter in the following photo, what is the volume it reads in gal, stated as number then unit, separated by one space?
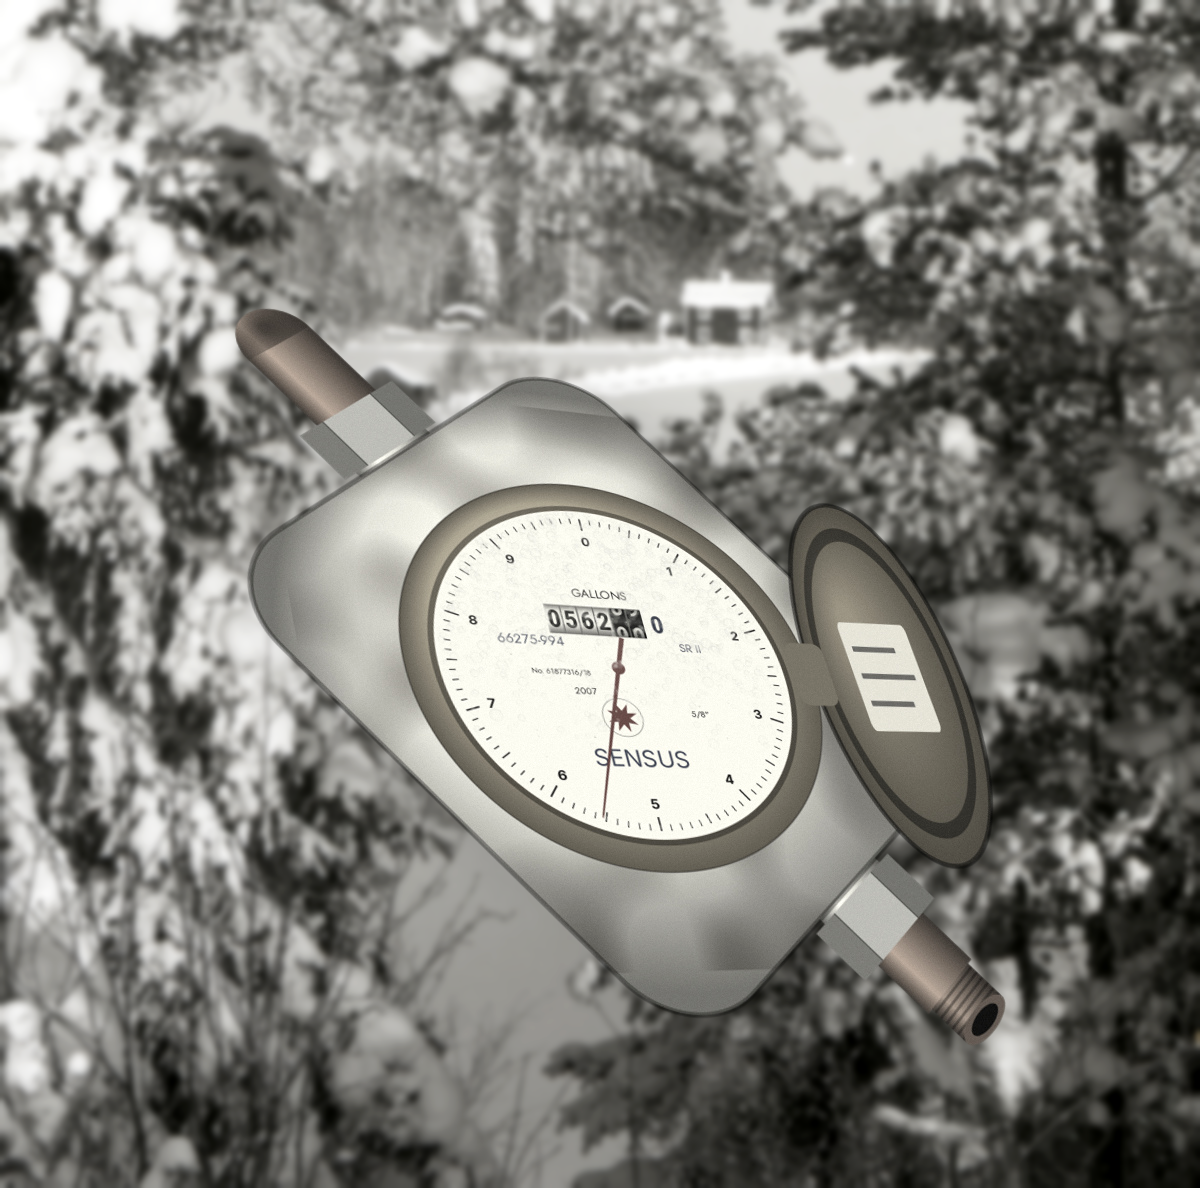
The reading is 562895.5 gal
